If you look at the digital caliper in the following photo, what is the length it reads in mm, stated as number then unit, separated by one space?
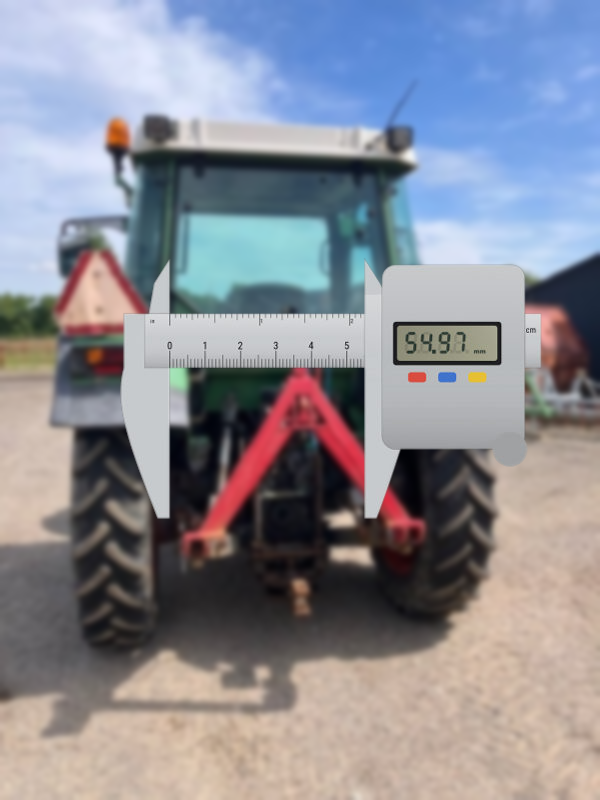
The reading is 54.97 mm
